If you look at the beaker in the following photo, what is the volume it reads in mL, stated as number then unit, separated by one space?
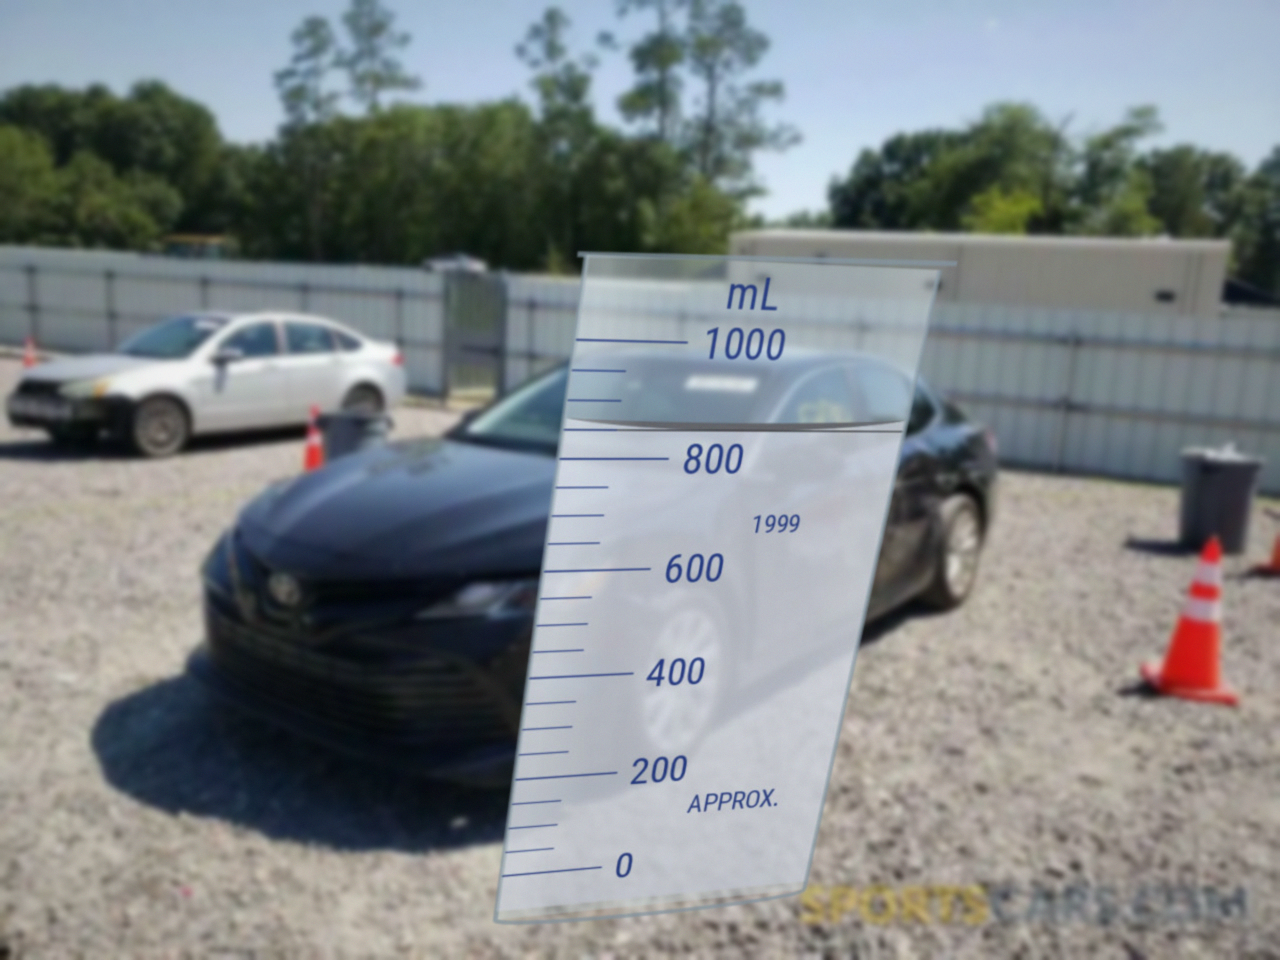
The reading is 850 mL
